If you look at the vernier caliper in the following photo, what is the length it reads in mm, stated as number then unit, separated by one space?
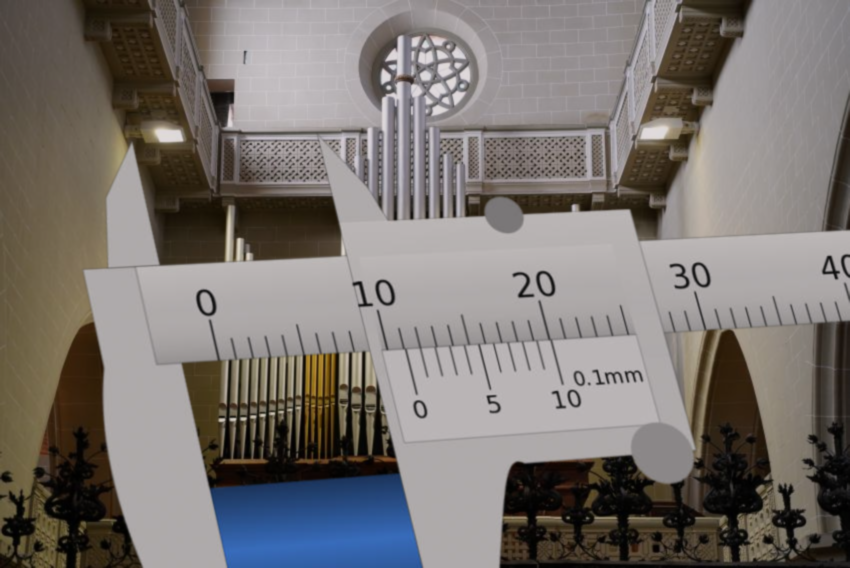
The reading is 11.1 mm
